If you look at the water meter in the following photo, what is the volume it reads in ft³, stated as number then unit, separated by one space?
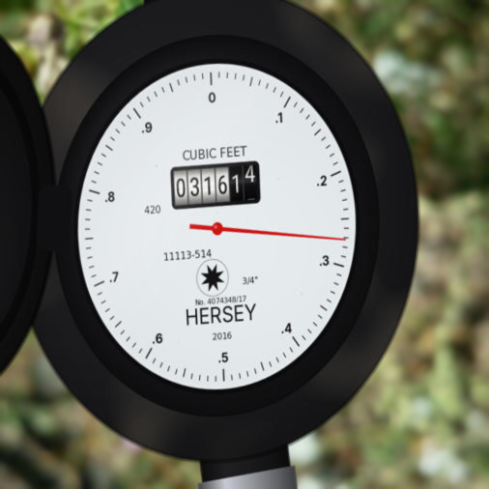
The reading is 31614.27 ft³
